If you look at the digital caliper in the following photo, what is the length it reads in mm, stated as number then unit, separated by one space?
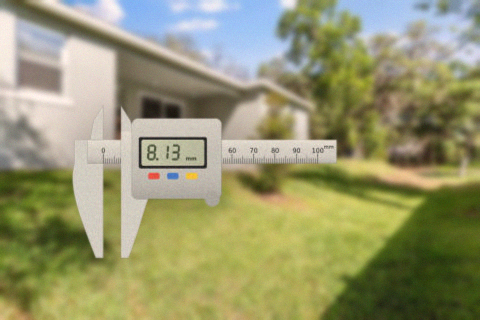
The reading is 8.13 mm
